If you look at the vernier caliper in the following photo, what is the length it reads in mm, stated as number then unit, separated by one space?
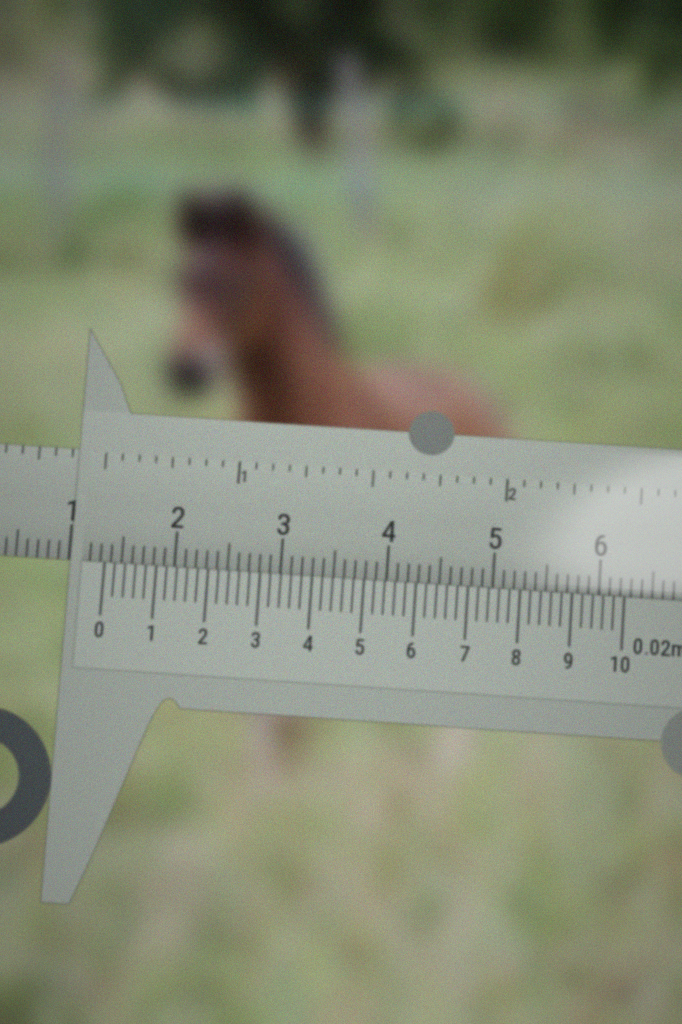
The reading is 13.4 mm
